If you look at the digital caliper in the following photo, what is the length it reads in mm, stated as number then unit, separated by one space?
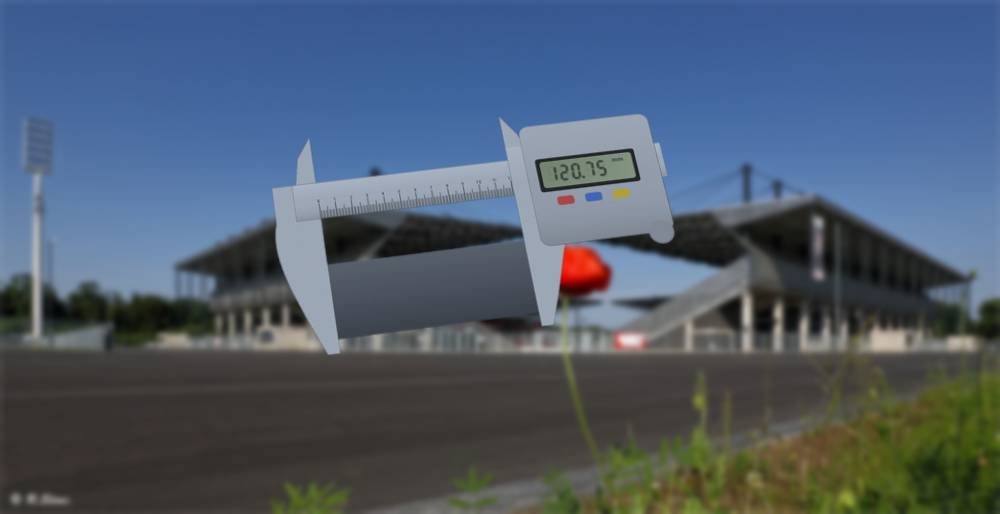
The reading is 120.75 mm
